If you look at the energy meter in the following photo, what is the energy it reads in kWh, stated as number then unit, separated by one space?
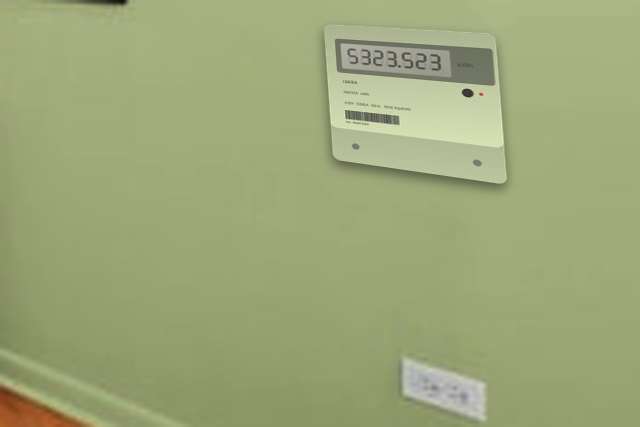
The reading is 5323.523 kWh
